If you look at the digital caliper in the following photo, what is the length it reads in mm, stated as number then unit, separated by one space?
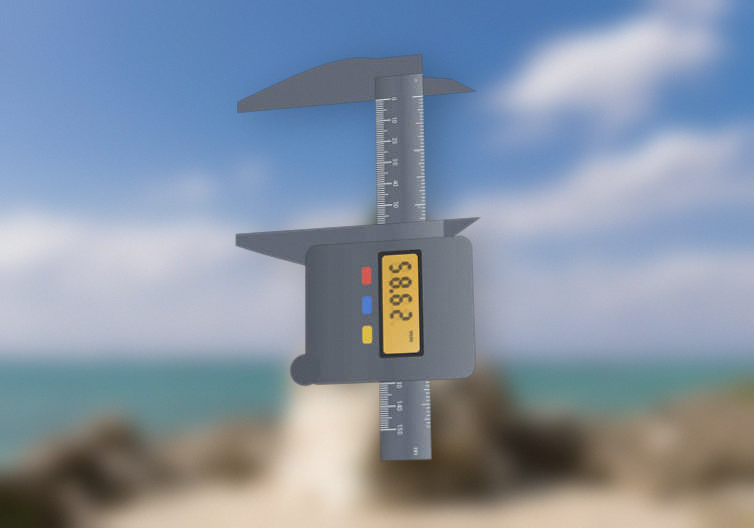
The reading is 58.62 mm
